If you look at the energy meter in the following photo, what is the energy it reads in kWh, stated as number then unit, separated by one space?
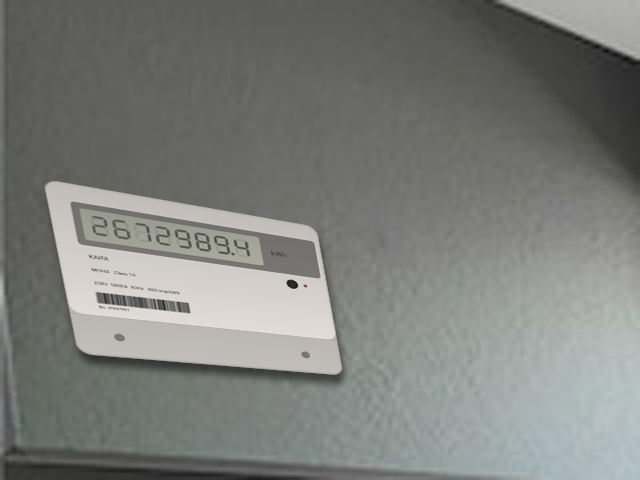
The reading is 2672989.4 kWh
